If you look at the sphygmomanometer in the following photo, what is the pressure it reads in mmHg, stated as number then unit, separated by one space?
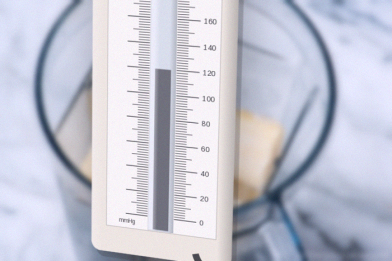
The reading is 120 mmHg
